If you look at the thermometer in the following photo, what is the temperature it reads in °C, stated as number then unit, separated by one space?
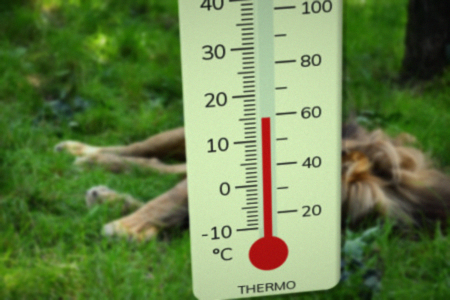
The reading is 15 °C
